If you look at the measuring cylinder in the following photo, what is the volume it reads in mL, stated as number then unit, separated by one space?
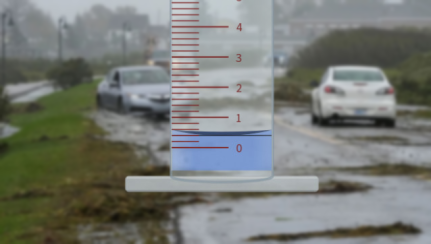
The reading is 0.4 mL
